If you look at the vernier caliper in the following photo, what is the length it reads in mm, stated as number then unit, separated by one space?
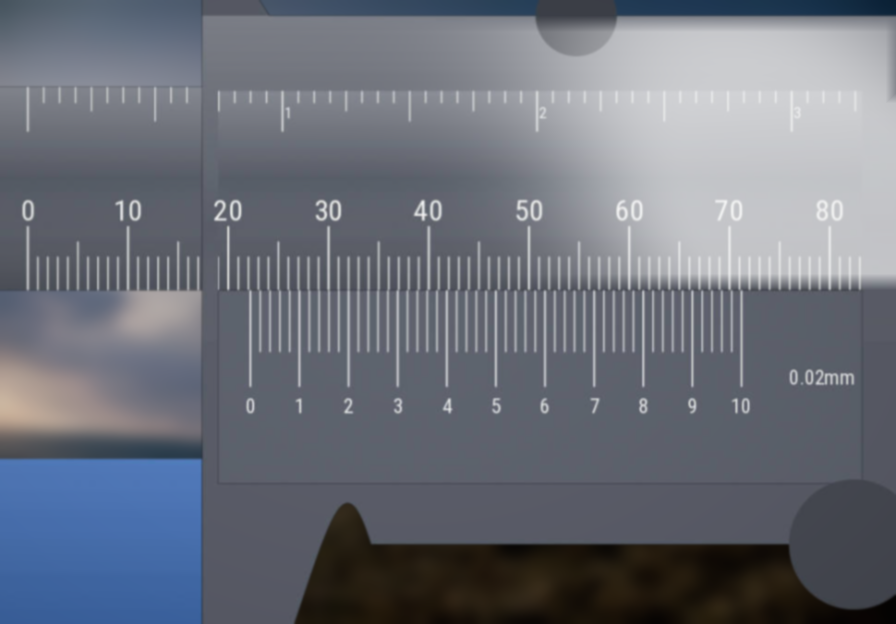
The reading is 22.2 mm
